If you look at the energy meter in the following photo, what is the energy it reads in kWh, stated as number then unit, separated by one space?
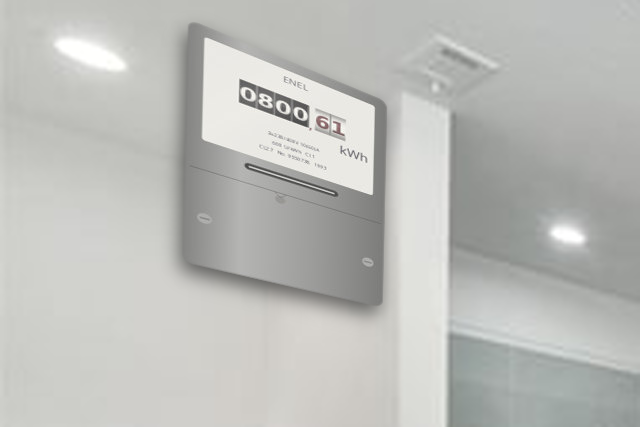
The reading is 800.61 kWh
